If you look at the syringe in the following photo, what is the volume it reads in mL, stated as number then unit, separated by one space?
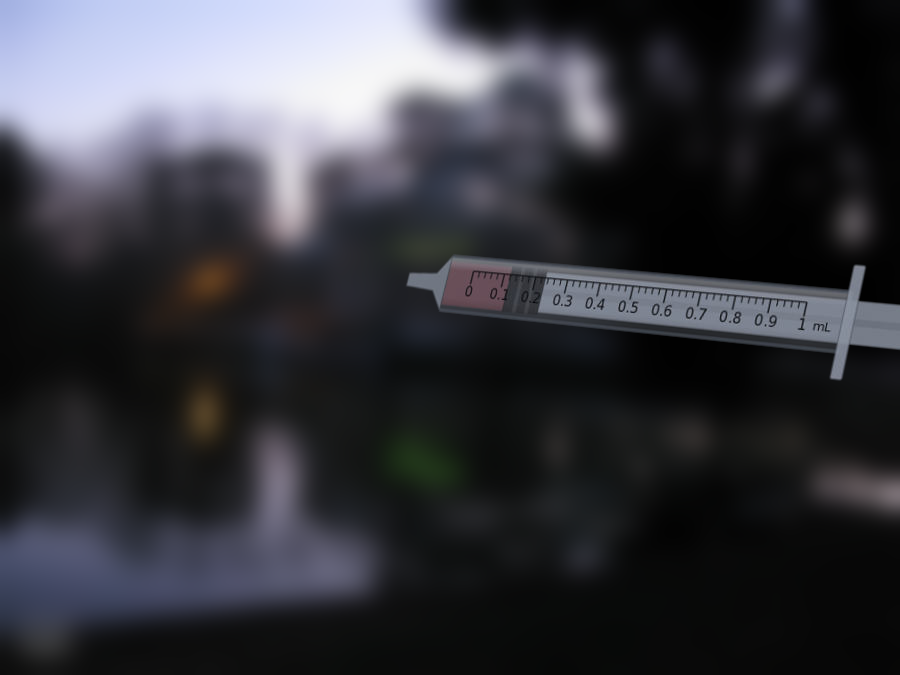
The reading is 0.12 mL
